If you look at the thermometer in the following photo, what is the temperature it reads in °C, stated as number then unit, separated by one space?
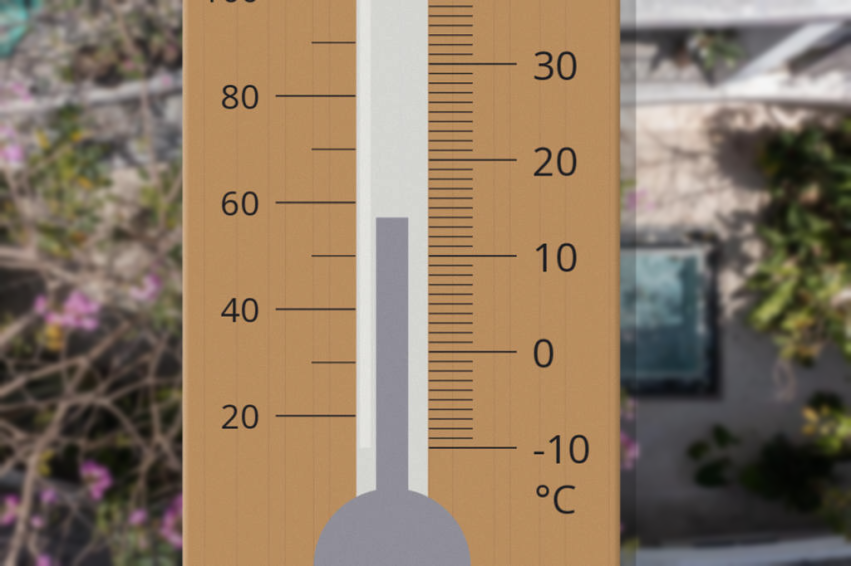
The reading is 14 °C
